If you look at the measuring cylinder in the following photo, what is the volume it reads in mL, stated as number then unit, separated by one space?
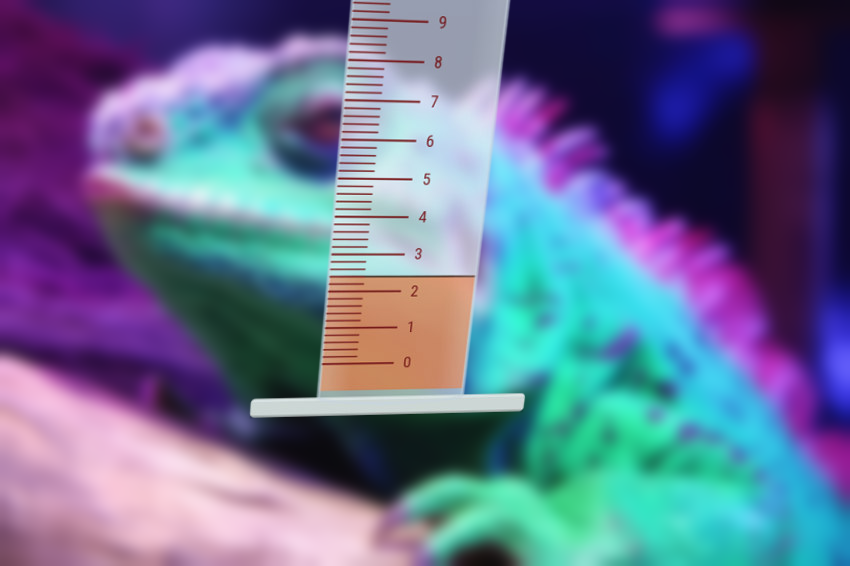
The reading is 2.4 mL
